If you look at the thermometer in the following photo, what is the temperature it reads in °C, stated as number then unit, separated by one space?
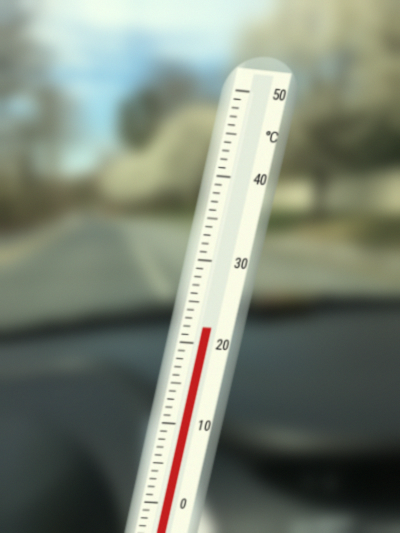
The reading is 22 °C
